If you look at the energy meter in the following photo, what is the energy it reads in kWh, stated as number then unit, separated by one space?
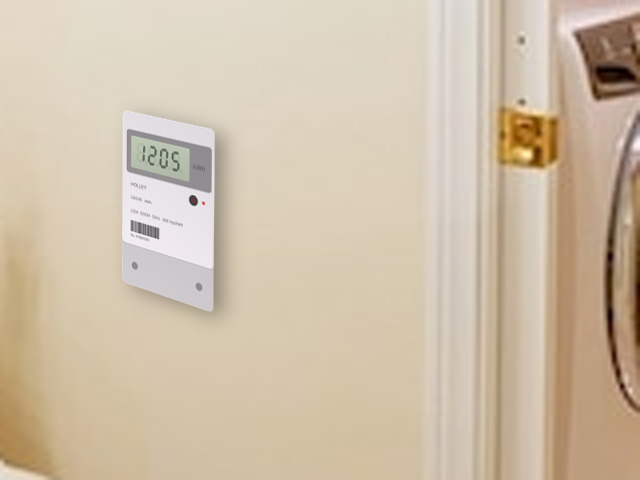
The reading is 1205 kWh
